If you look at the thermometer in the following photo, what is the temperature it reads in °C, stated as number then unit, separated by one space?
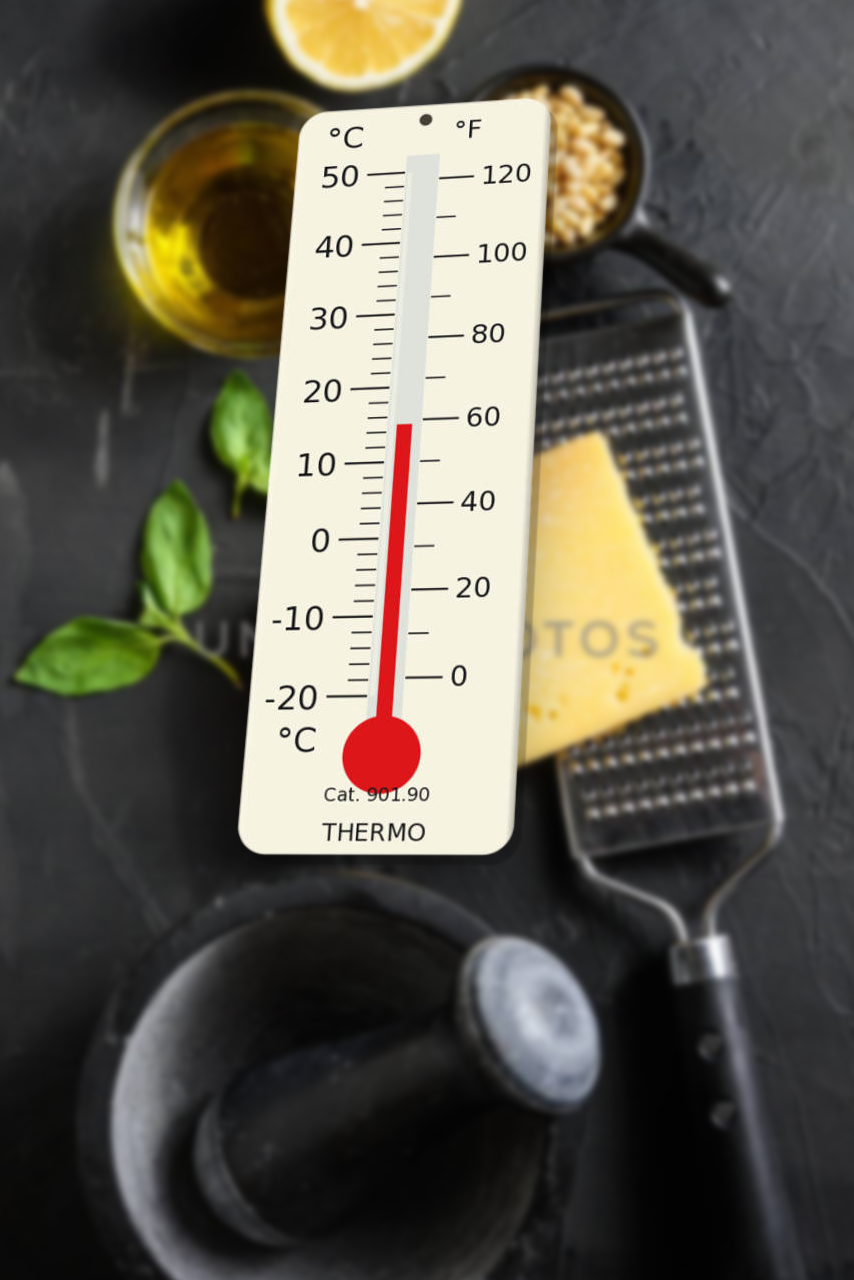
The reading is 15 °C
